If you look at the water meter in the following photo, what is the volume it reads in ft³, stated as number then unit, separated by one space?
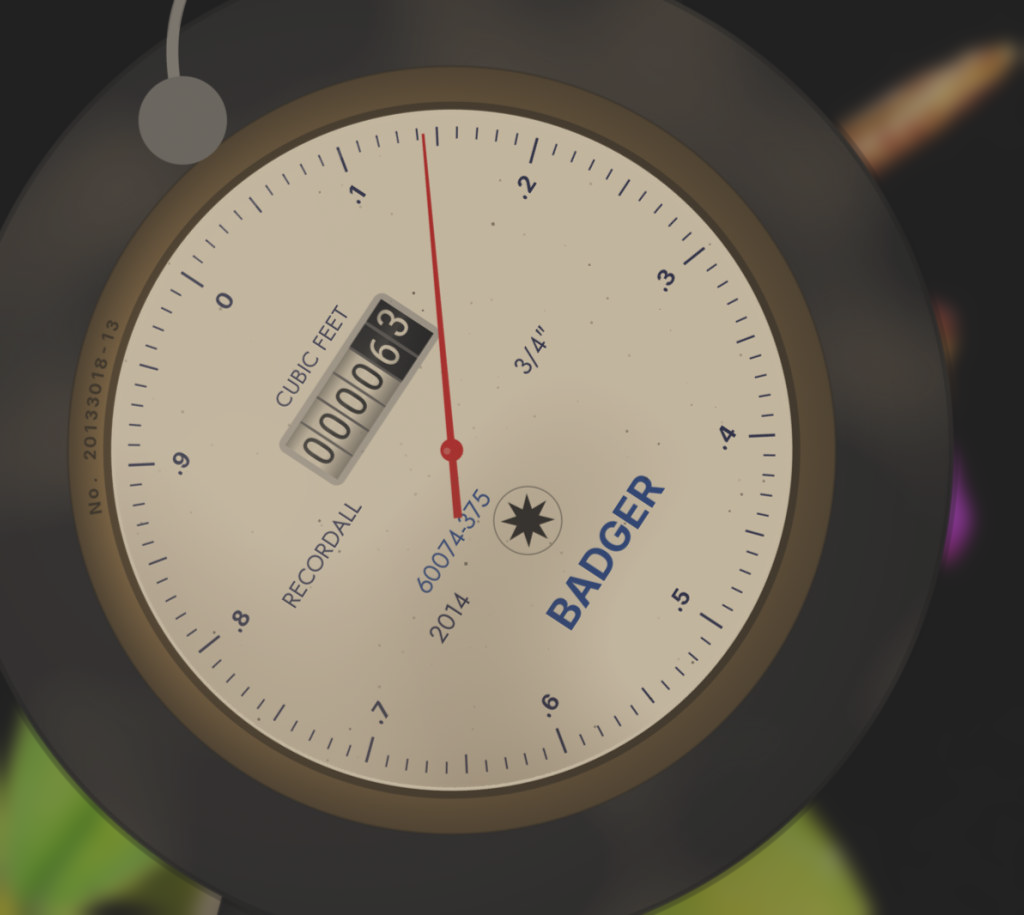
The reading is 63.14 ft³
